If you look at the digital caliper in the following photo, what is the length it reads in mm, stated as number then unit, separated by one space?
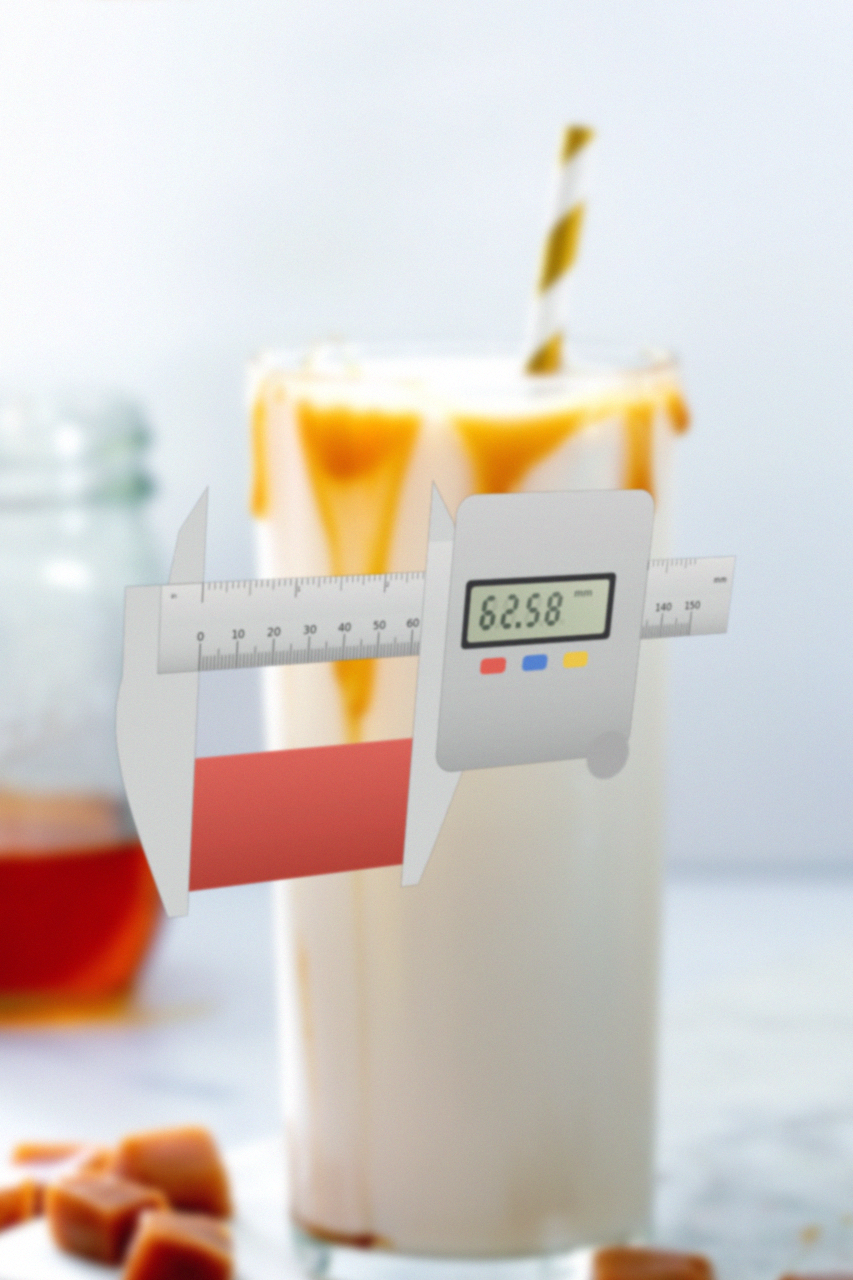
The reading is 62.58 mm
